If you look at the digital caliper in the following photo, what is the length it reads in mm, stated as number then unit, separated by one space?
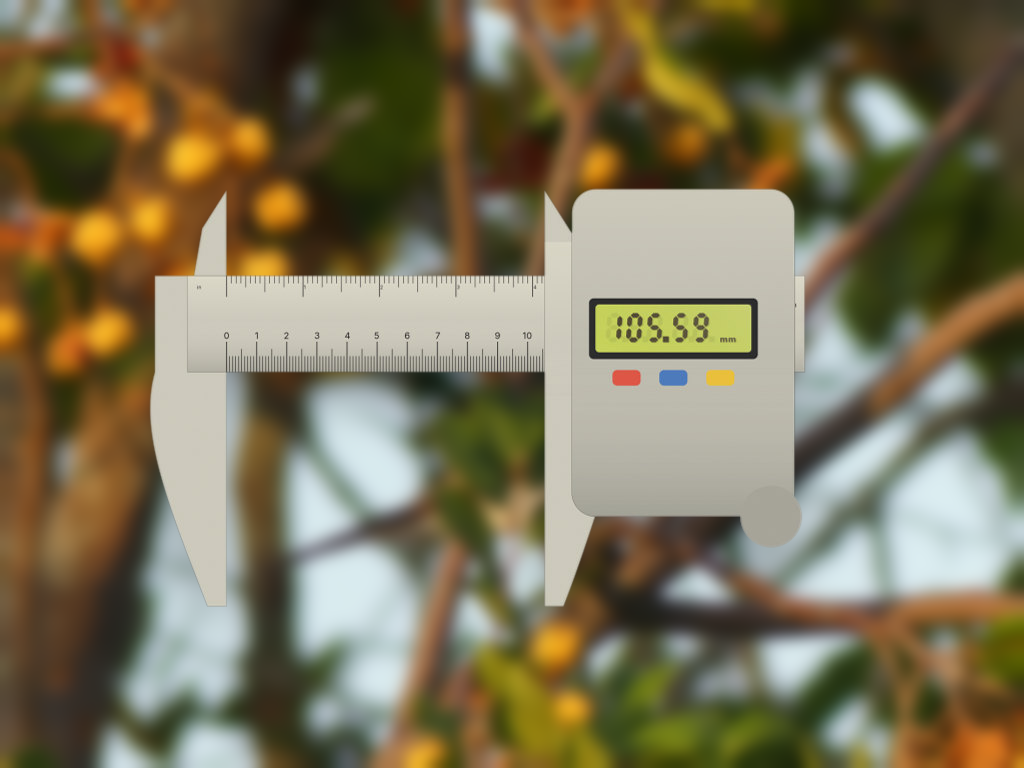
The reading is 105.59 mm
